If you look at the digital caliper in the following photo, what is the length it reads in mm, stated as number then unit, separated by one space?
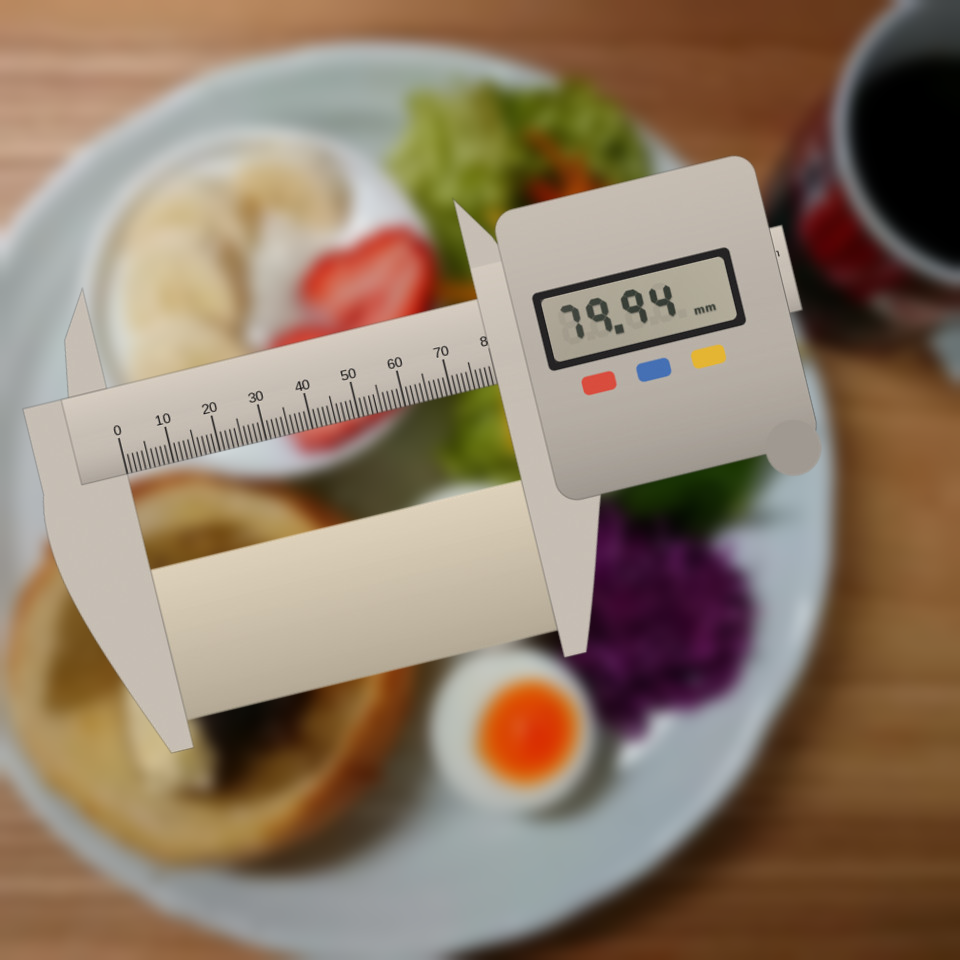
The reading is 79.94 mm
